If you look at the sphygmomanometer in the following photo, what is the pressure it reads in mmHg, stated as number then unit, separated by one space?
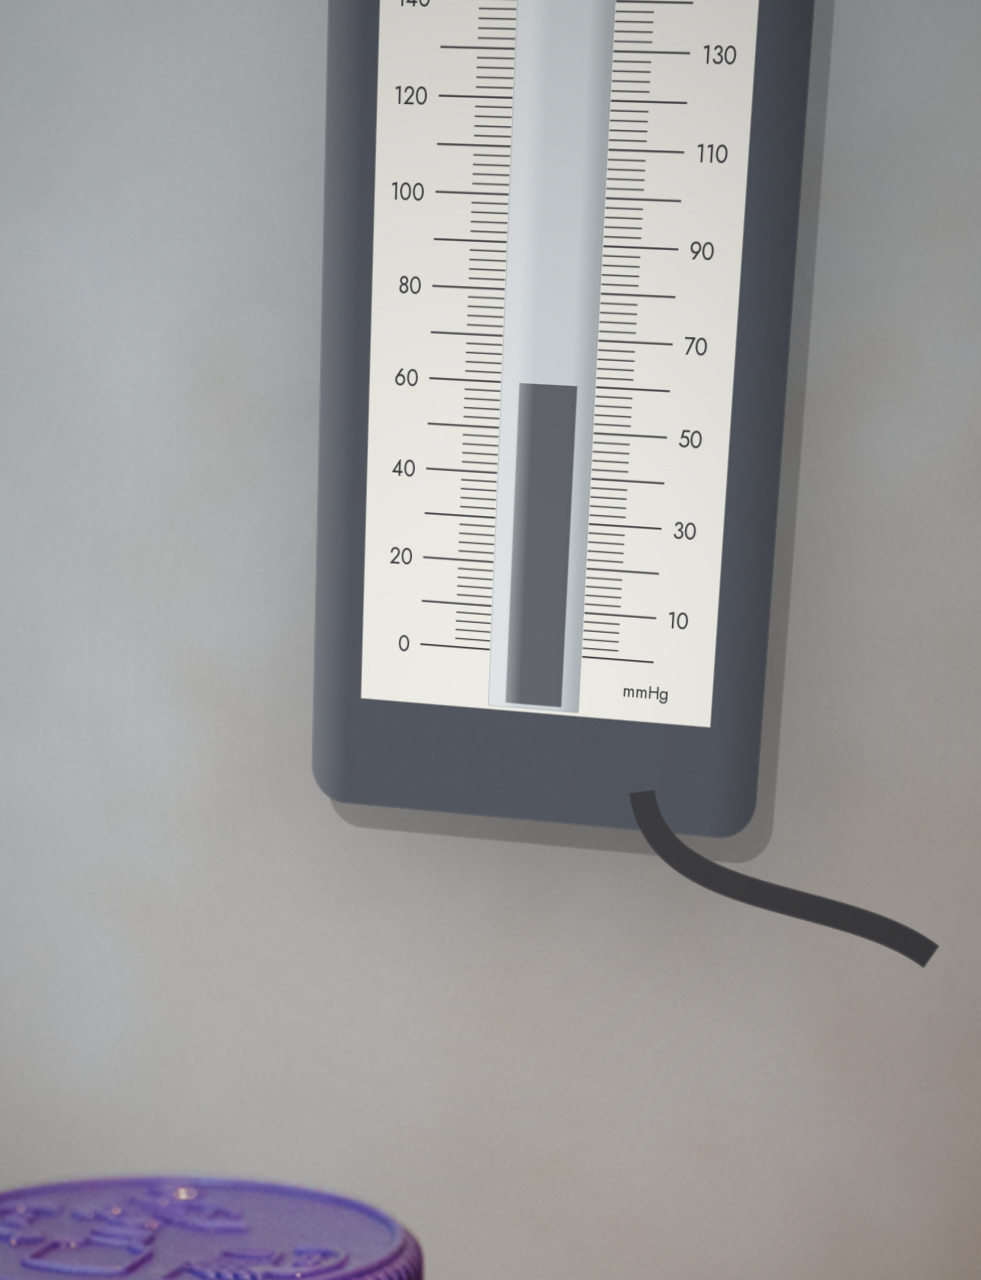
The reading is 60 mmHg
